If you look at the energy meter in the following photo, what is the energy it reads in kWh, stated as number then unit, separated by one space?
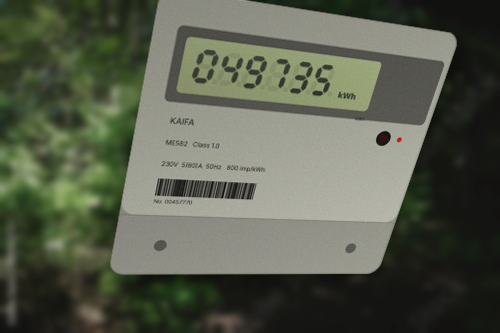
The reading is 49735 kWh
